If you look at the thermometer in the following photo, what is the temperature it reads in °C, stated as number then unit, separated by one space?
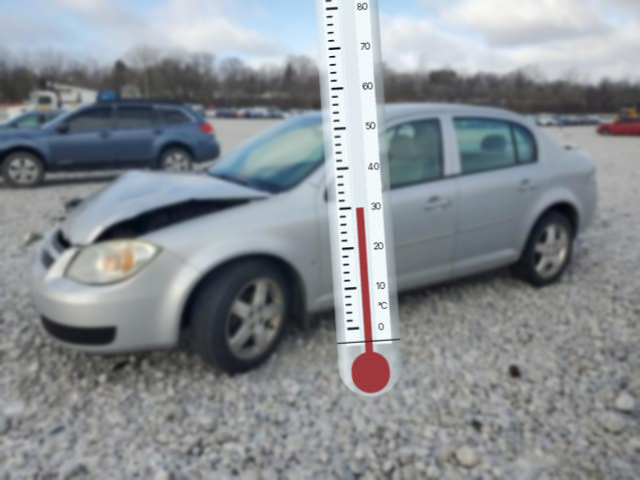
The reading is 30 °C
